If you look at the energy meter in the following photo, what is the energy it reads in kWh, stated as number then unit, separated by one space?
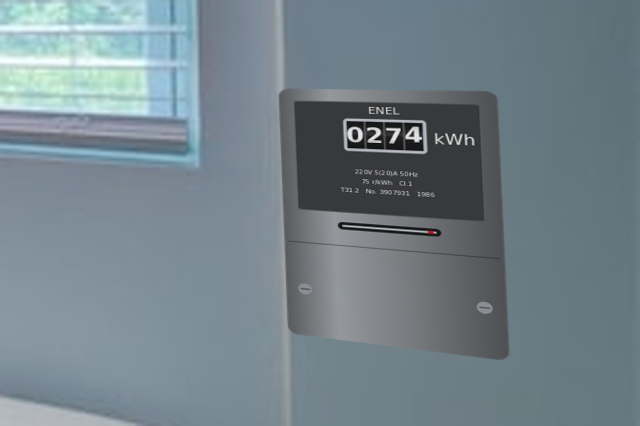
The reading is 274 kWh
